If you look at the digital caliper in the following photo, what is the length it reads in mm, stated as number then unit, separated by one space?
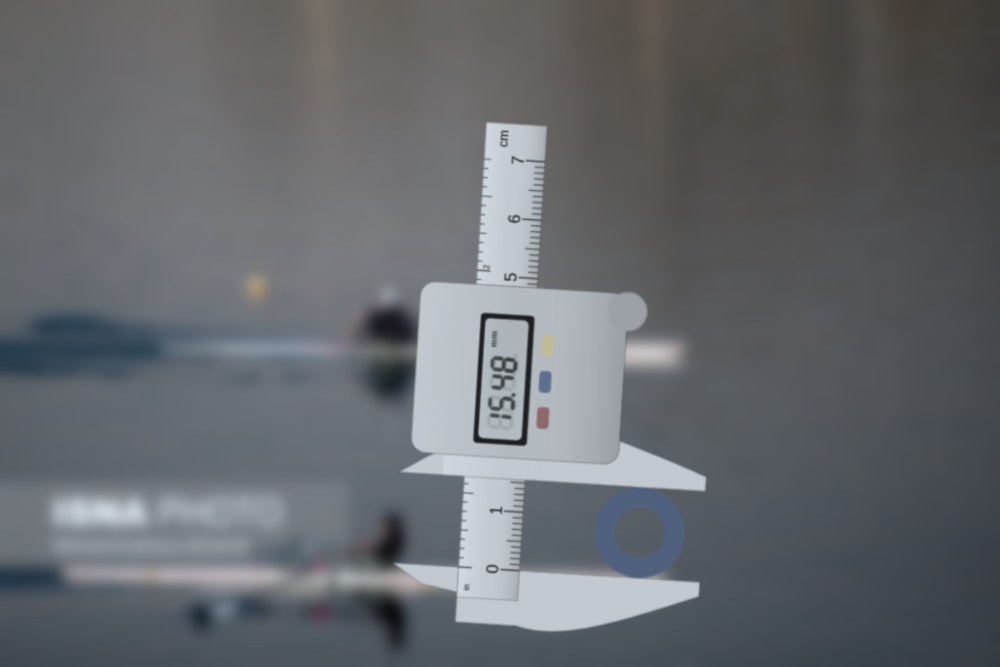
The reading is 15.48 mm
